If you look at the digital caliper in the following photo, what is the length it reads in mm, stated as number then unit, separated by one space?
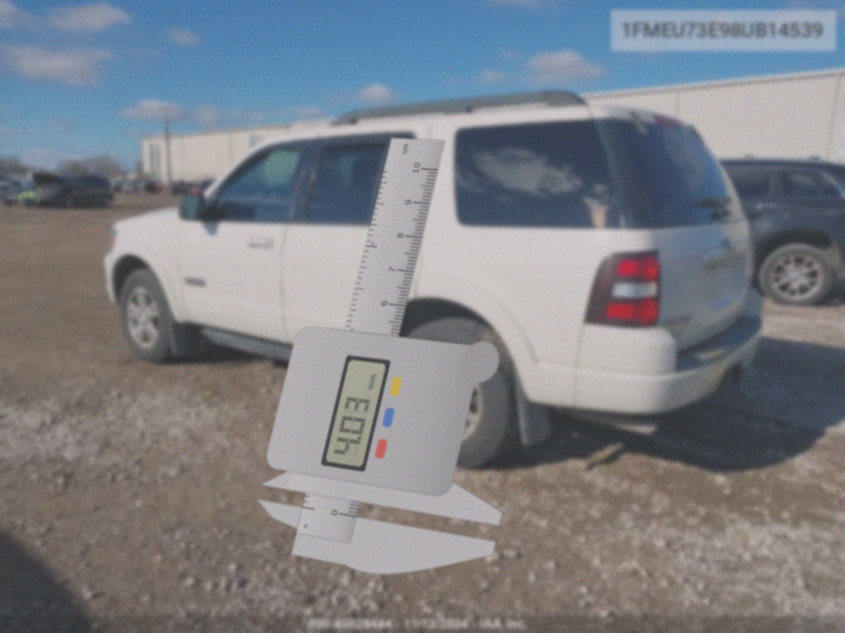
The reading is 4.03 mm
